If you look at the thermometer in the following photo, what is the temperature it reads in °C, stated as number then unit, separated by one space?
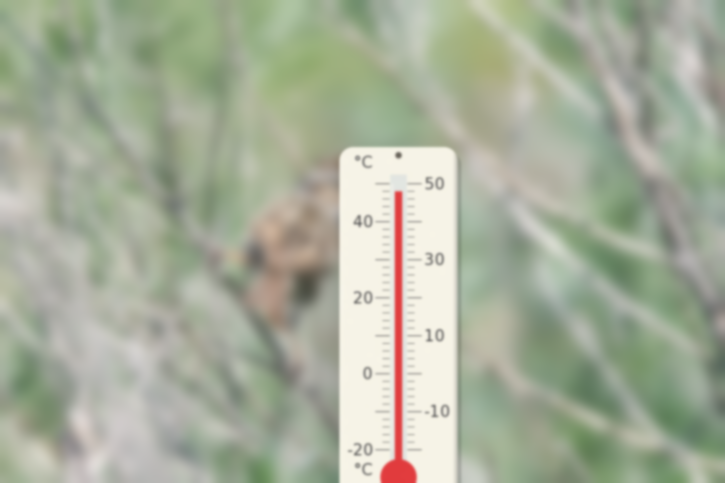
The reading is 48 °C
